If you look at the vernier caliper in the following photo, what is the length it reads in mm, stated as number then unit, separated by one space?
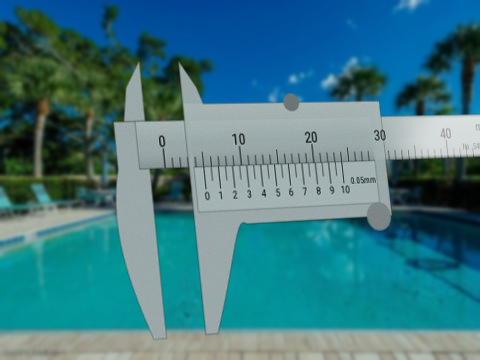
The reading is 5.0 mm
